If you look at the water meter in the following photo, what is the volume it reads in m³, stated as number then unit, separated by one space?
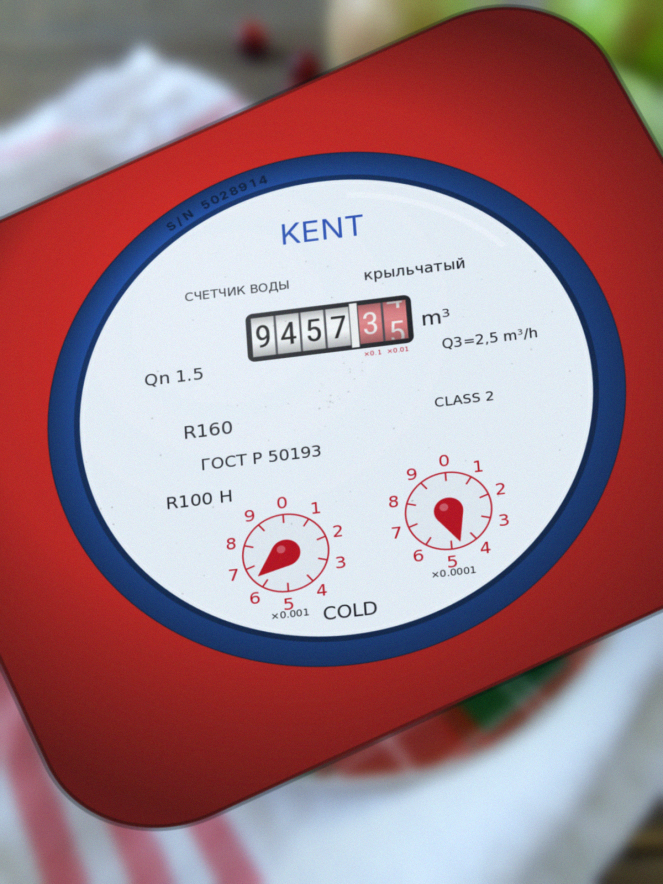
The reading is 9457.3464 m³
